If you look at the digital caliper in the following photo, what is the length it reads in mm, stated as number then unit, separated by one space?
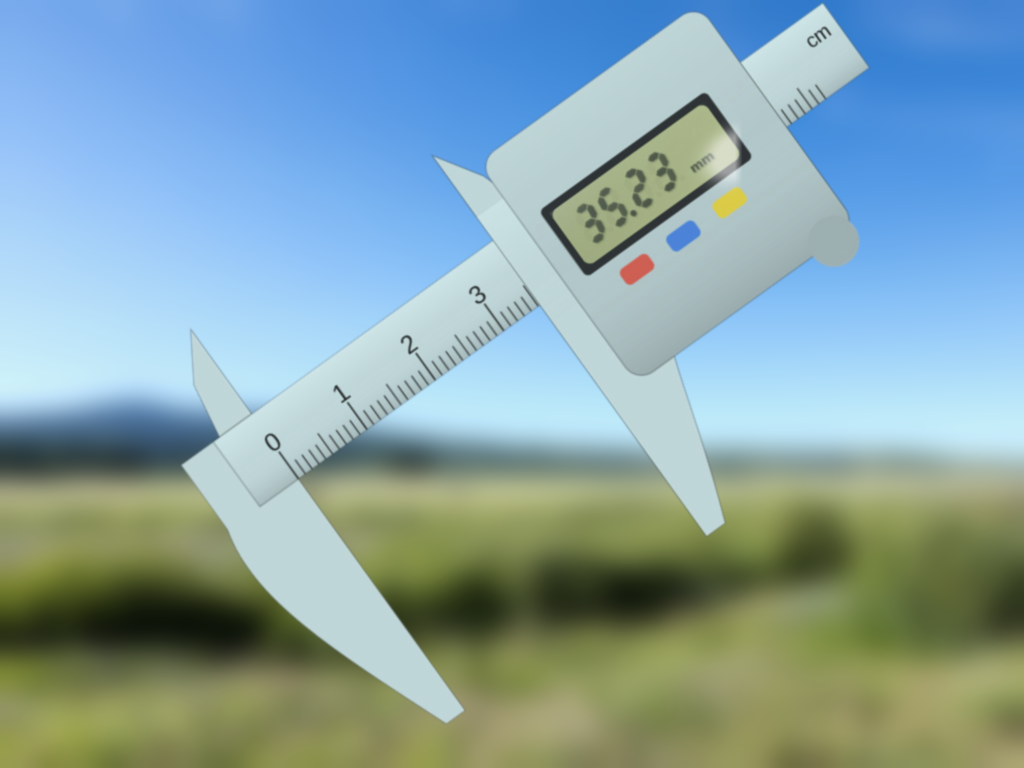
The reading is 35.23 mm
